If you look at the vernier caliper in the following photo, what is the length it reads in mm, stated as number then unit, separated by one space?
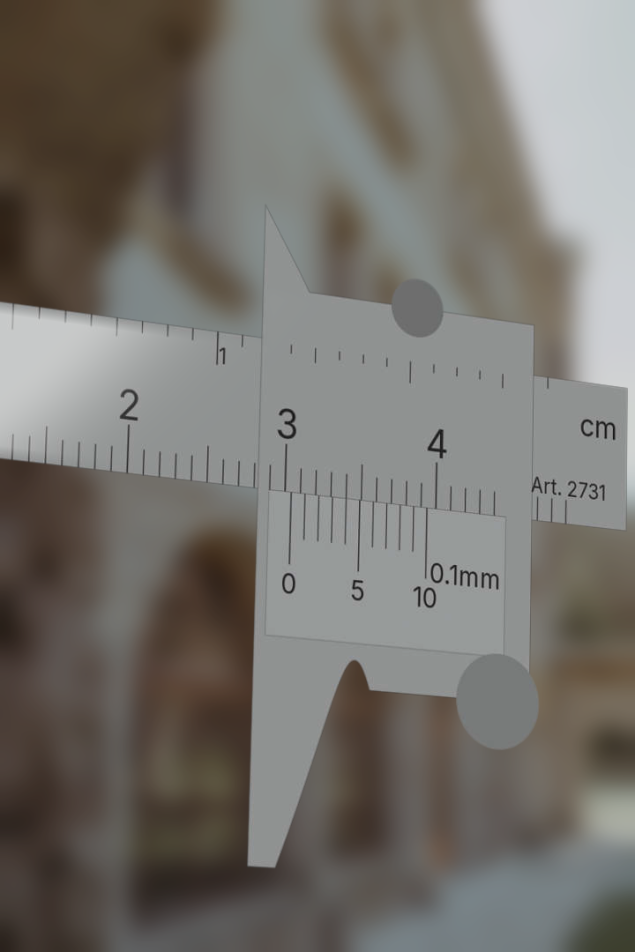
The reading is 30.4 mm
